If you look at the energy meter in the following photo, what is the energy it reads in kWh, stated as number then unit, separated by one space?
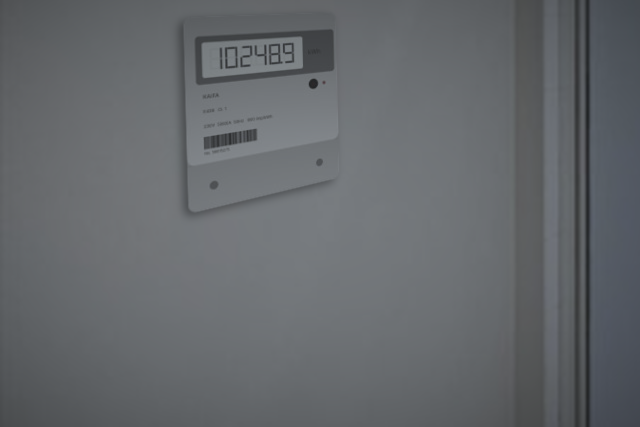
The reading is 10248.9 kWh
